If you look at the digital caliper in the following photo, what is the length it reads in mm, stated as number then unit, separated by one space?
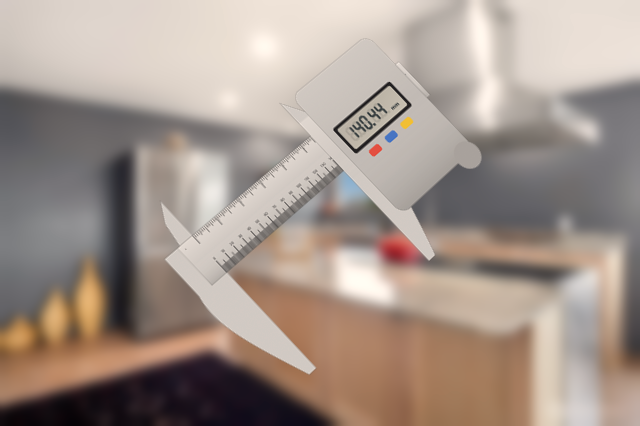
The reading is 140.44 mm
